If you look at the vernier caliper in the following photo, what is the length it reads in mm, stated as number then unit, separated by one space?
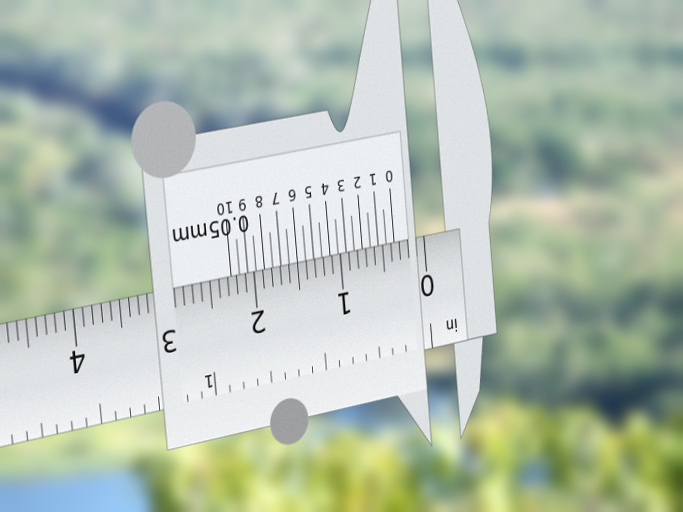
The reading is 3.6 mm
